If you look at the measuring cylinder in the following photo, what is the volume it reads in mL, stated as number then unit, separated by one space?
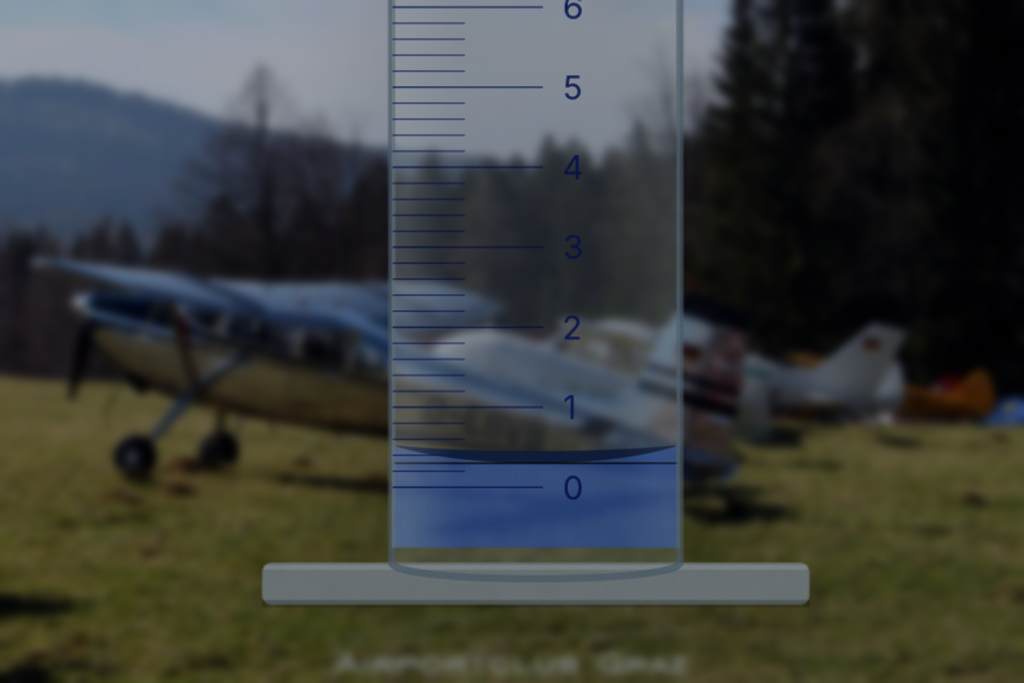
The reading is 0.3 mL
